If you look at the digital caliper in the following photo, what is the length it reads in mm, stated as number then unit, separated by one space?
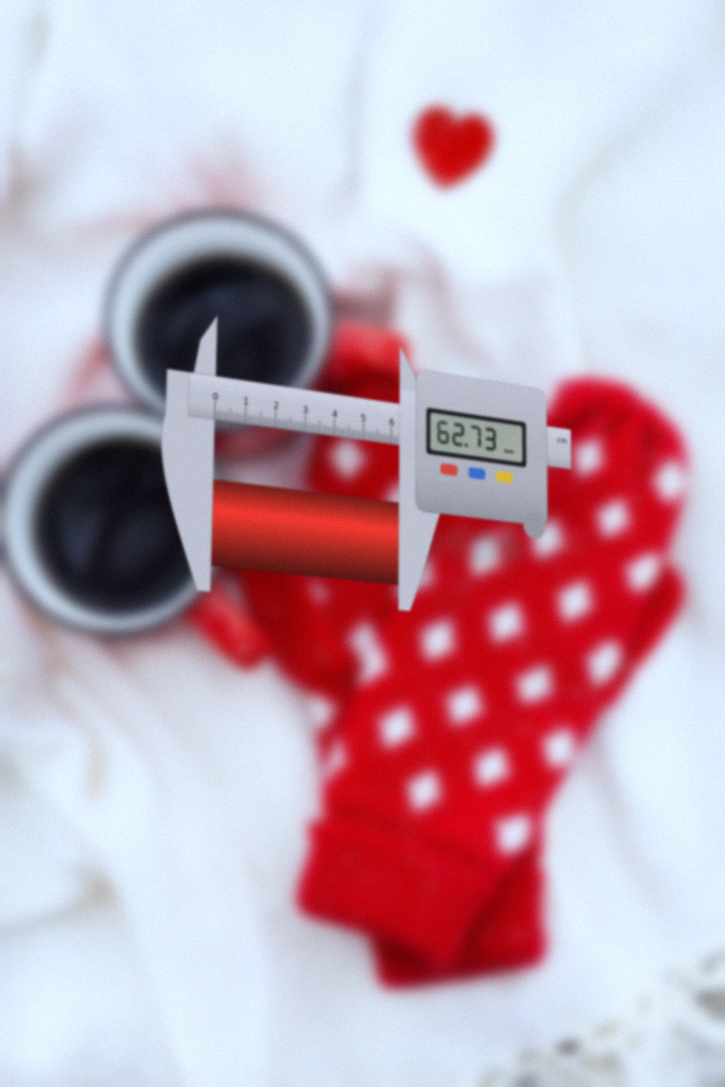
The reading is 62.73 mm
